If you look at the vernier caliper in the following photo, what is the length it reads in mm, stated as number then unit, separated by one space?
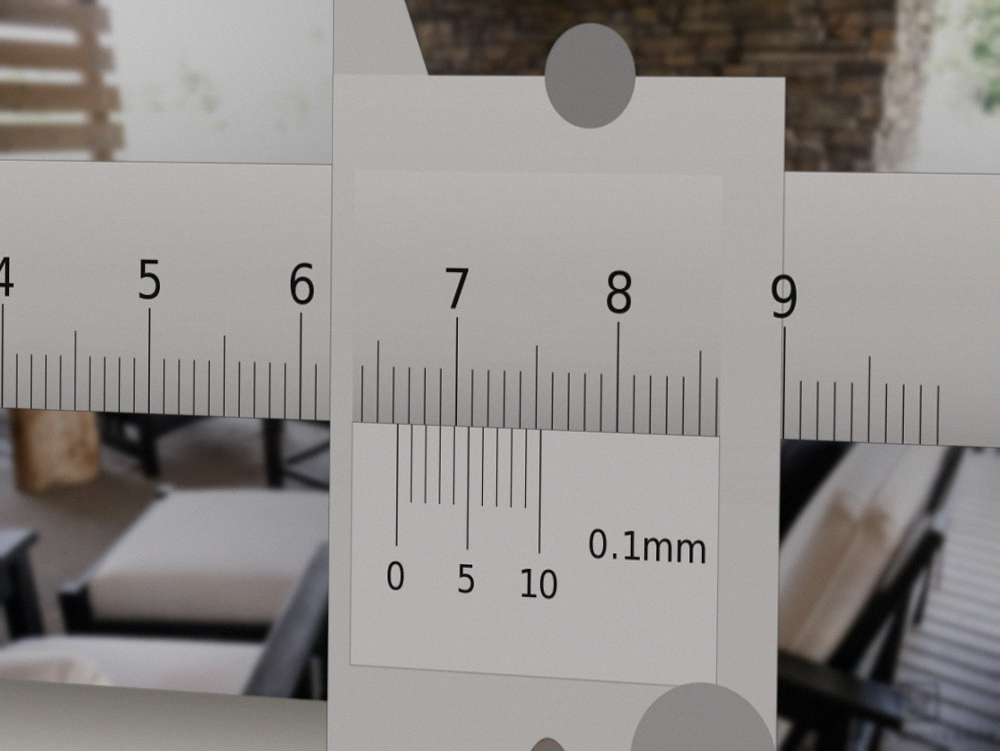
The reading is 66.3 mm
